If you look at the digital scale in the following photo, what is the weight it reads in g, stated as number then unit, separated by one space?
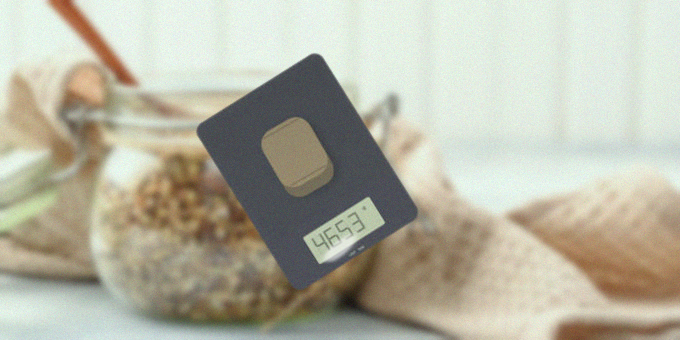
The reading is 4653 g
